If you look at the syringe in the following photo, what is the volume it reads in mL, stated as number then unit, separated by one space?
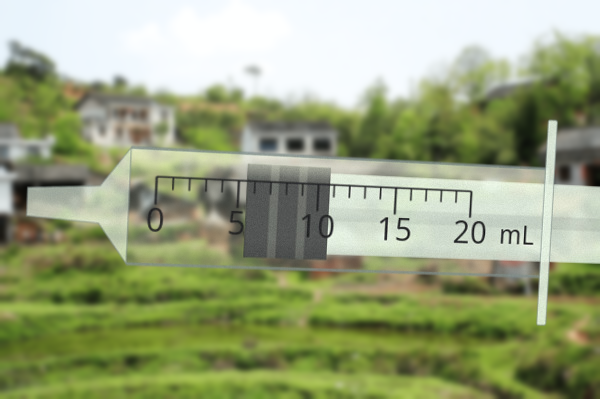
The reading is 5.5 mL
